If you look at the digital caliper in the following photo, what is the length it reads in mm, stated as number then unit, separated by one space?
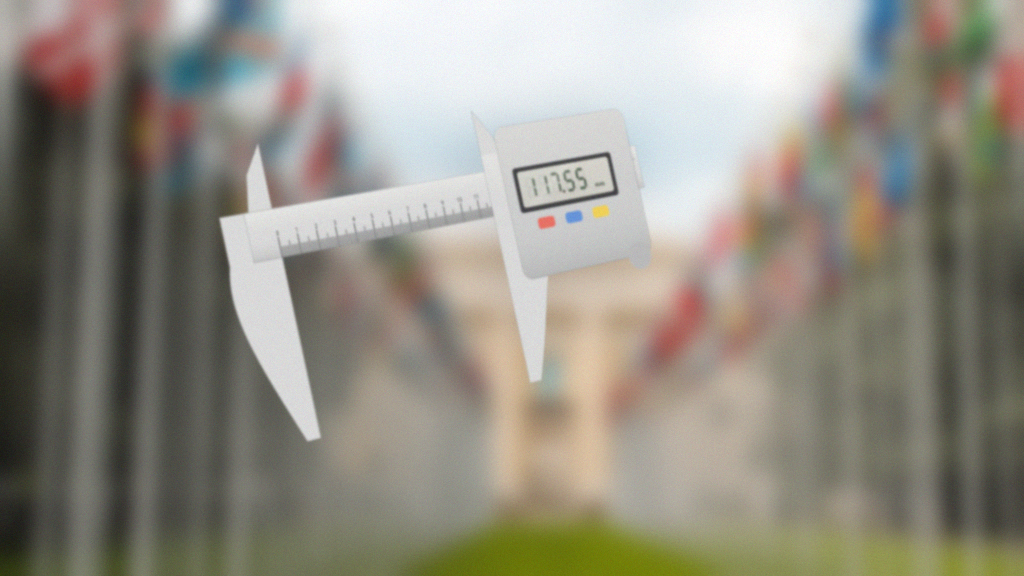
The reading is 117.55 mm
